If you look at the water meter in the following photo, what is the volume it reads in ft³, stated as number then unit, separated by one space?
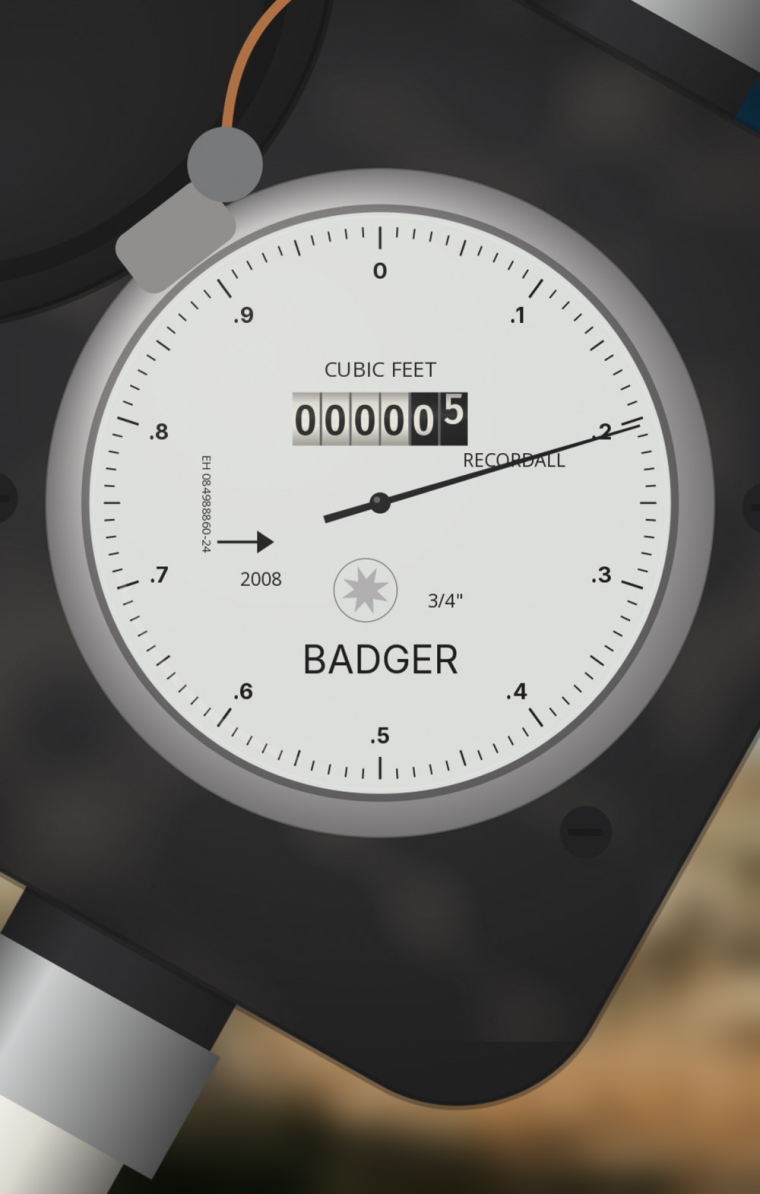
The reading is 5.20 ft³
